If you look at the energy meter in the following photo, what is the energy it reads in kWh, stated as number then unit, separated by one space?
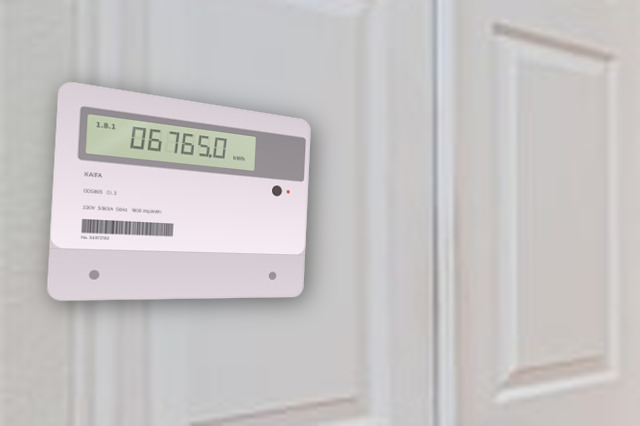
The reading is 6765.0 kWh
